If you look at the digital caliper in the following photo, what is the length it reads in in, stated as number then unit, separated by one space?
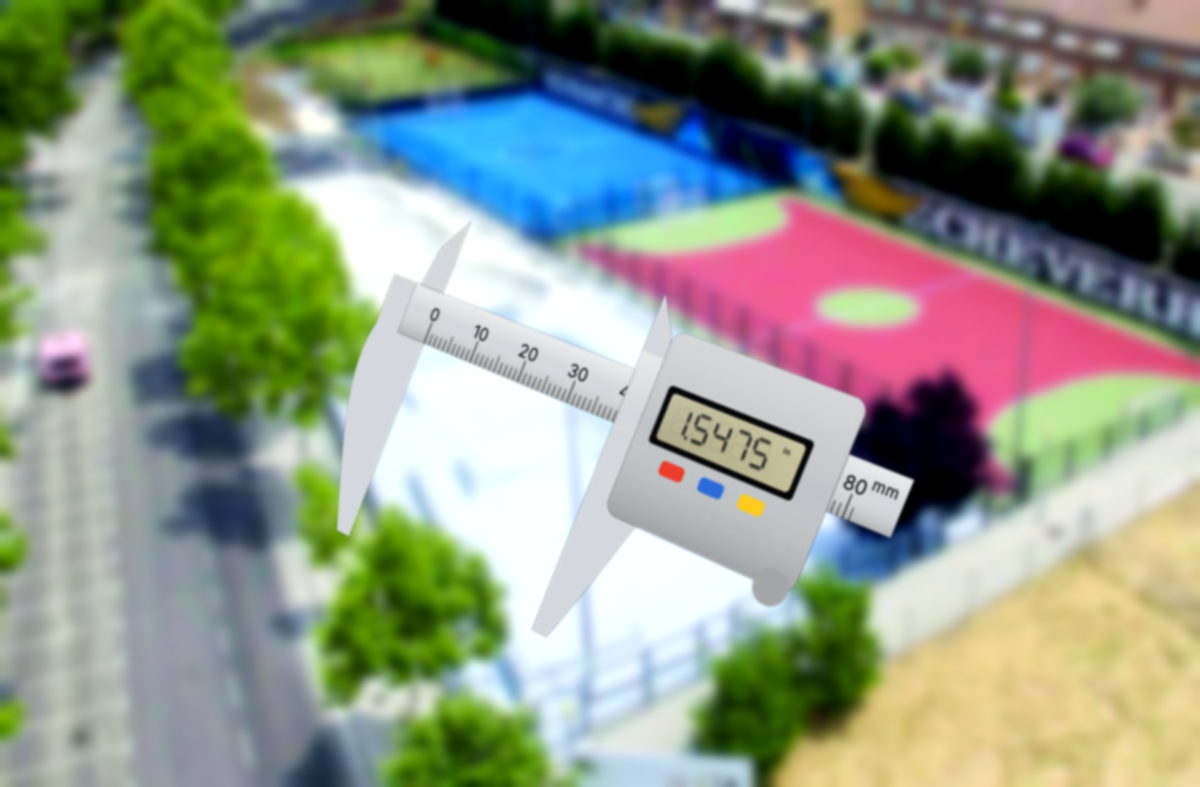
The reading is 1.5475 in
